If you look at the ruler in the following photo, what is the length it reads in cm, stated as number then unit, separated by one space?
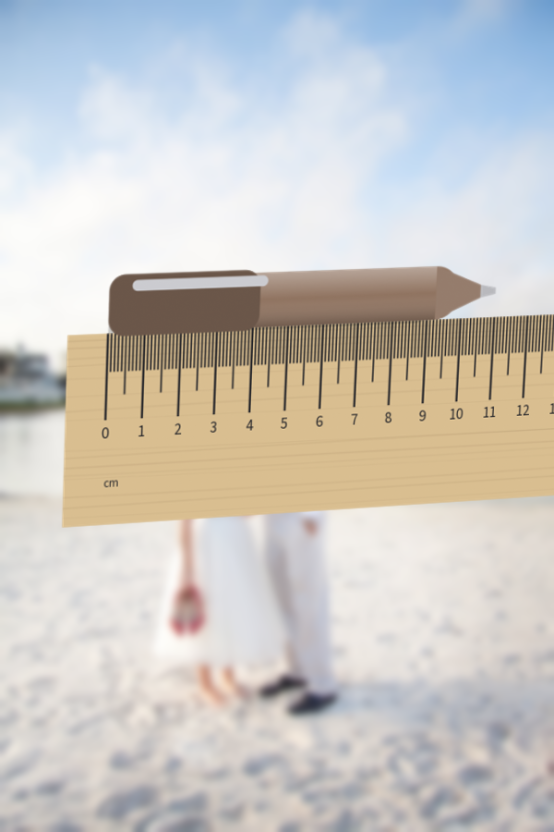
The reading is 11 cm
